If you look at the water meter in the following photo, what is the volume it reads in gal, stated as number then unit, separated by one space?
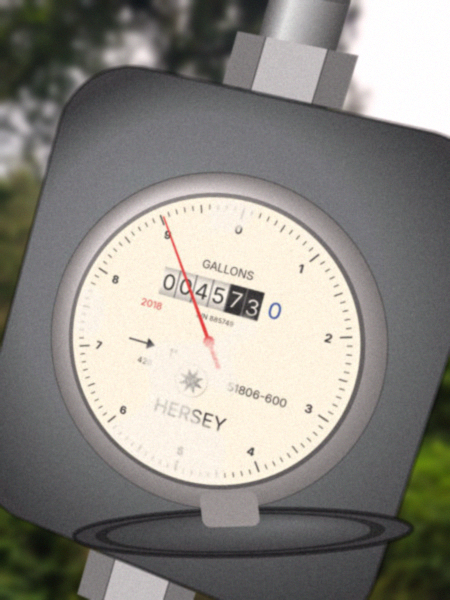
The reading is 45729.0 gal
